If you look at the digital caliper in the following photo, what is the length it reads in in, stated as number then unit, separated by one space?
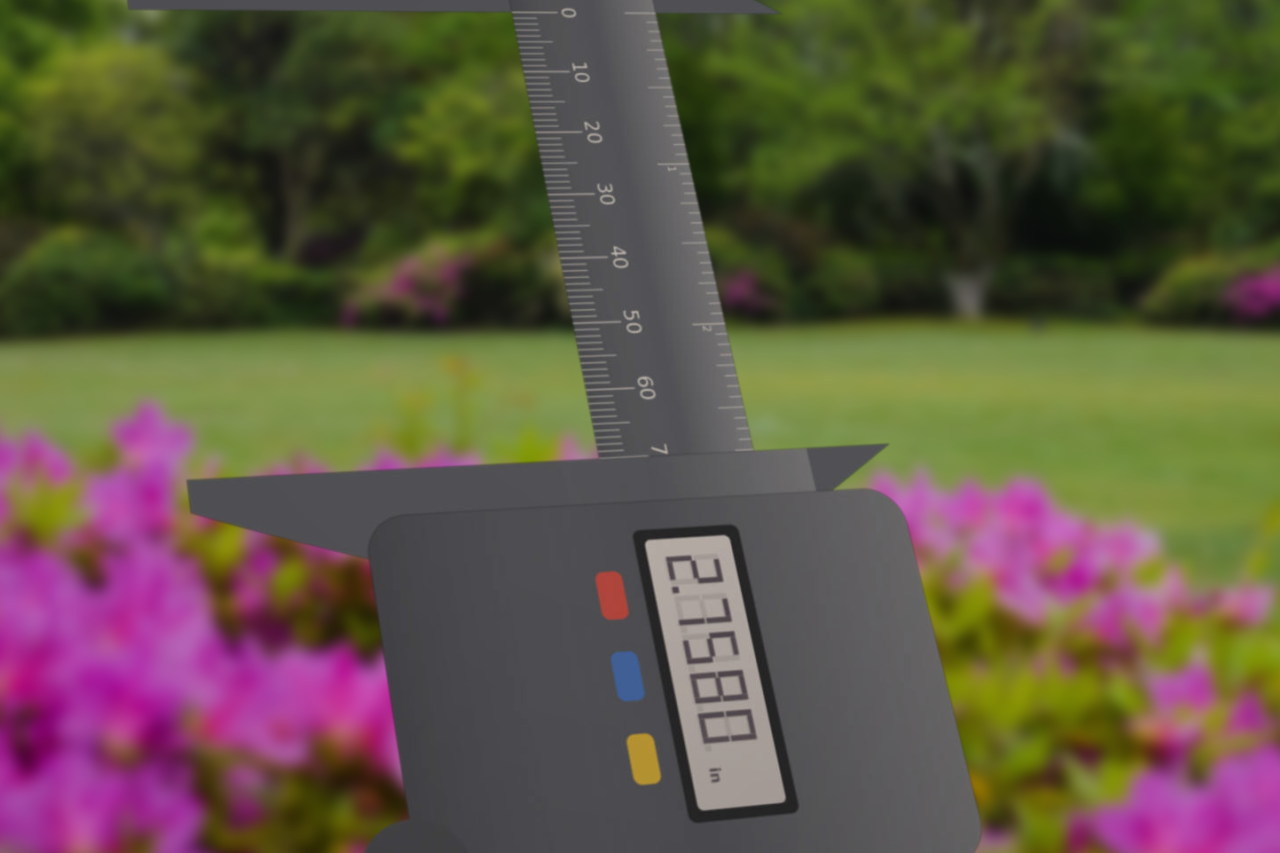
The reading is 2.7580 in
